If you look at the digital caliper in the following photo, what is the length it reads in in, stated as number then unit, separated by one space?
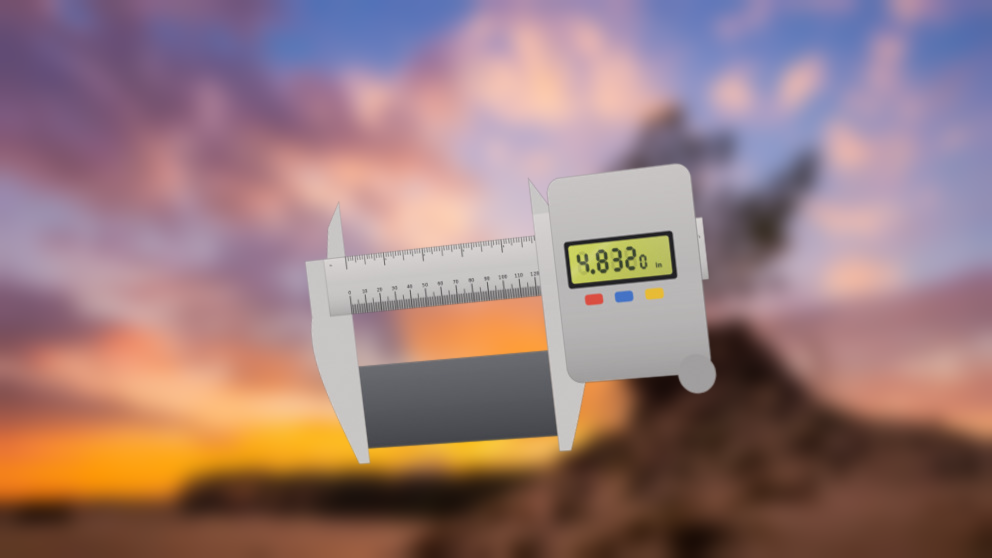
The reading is 4.8320 in
